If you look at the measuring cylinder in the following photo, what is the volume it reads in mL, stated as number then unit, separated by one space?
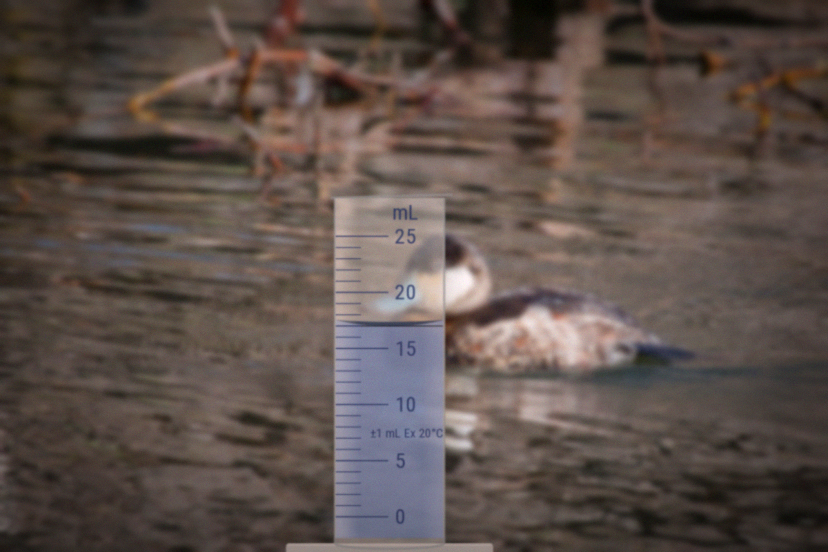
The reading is 17 mL
